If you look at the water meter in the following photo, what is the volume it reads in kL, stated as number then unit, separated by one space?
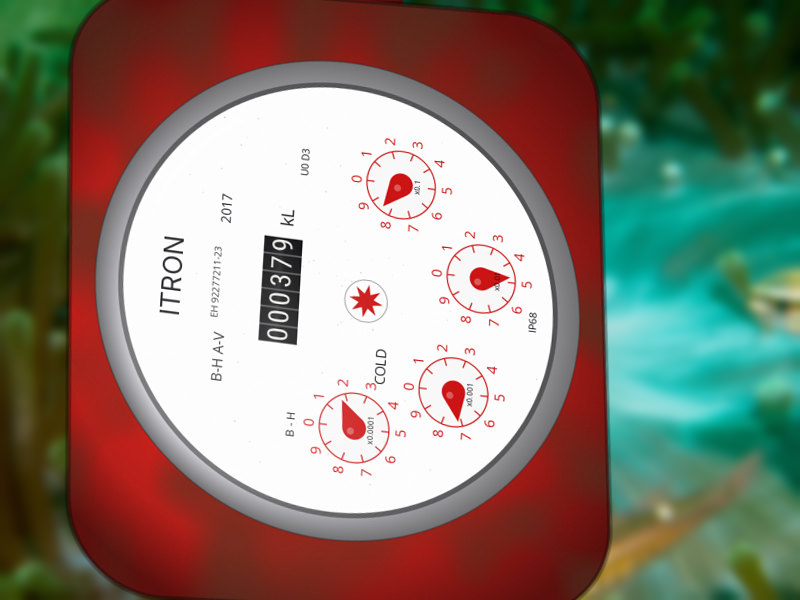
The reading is 379.8471 kL
